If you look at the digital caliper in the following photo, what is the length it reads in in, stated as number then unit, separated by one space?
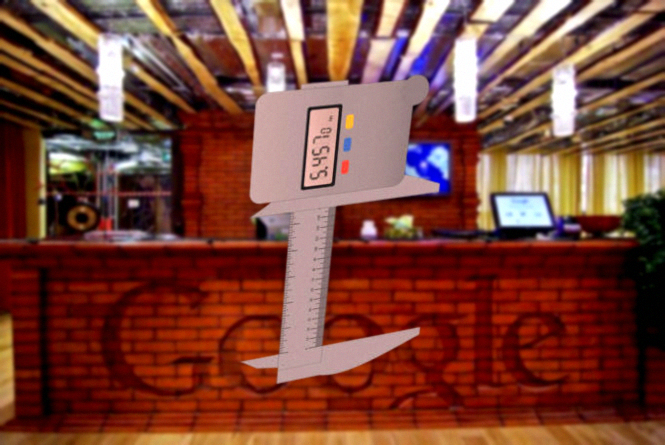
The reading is 5.4570 in
